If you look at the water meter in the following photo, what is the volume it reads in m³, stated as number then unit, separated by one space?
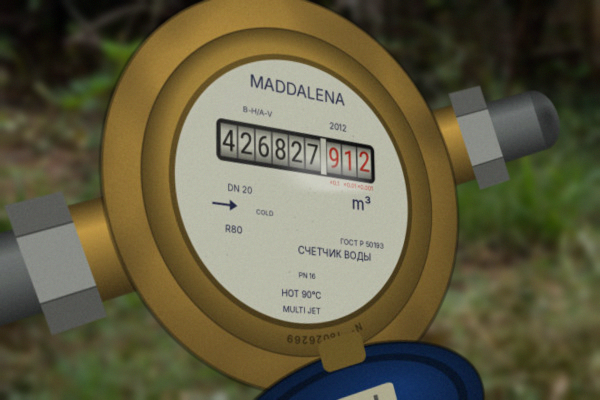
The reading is 426827.912 m³
